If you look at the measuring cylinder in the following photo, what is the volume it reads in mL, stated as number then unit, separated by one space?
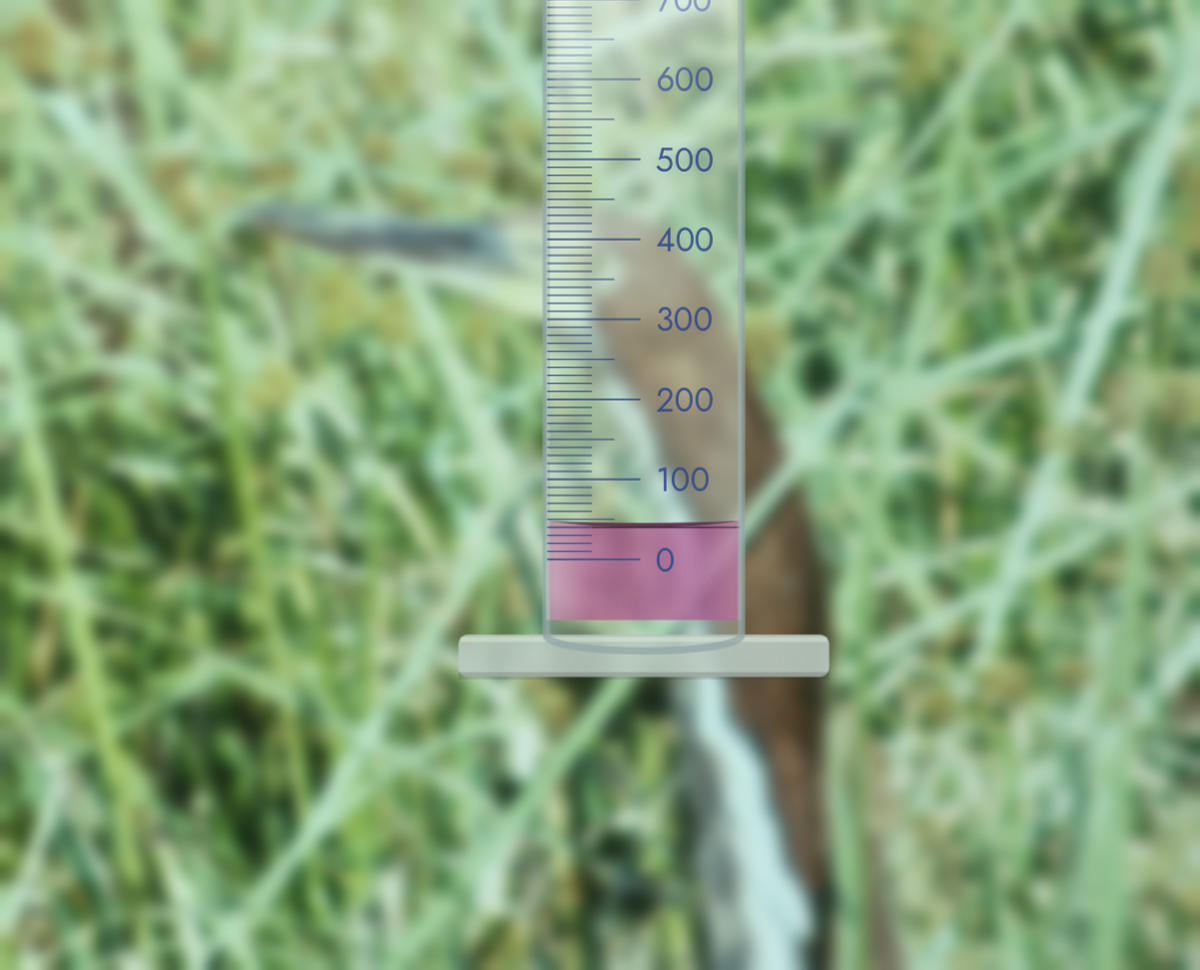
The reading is 40 mL
